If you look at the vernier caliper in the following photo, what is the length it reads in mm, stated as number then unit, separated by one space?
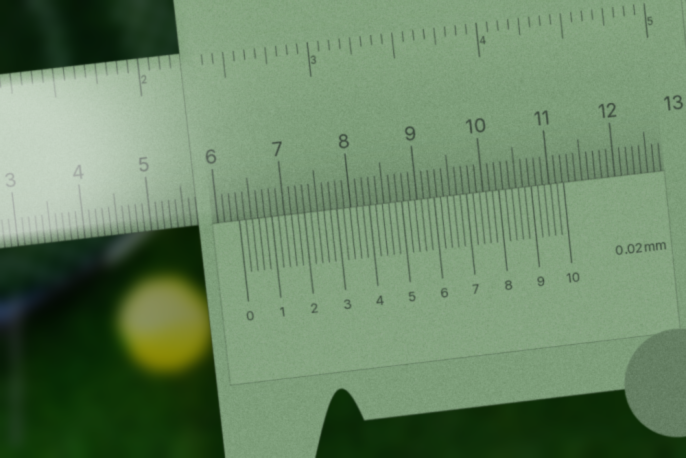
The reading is 63.2 mm
